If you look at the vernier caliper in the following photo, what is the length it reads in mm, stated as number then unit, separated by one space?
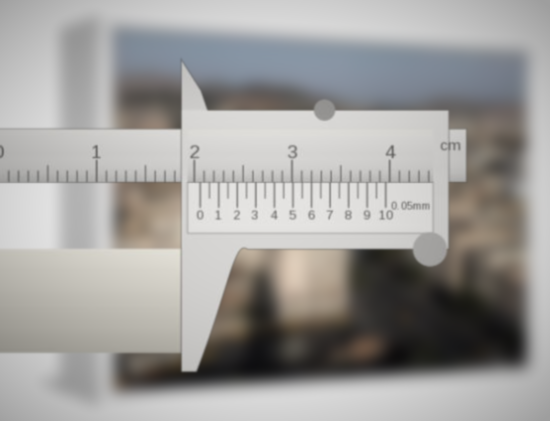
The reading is 20.6 mm
